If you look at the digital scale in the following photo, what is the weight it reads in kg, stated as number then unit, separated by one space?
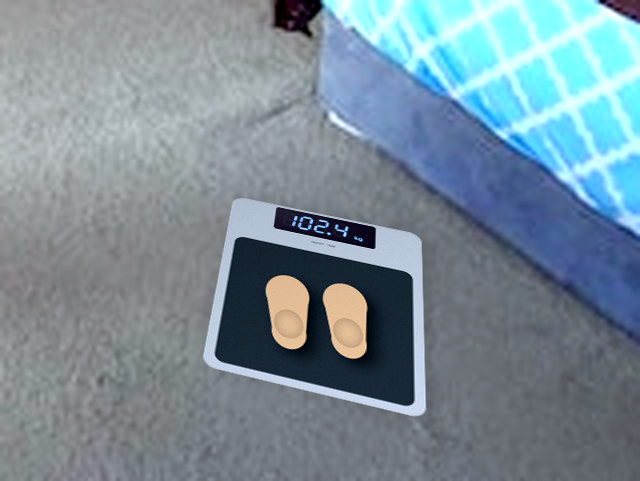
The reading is 102.4 kg
